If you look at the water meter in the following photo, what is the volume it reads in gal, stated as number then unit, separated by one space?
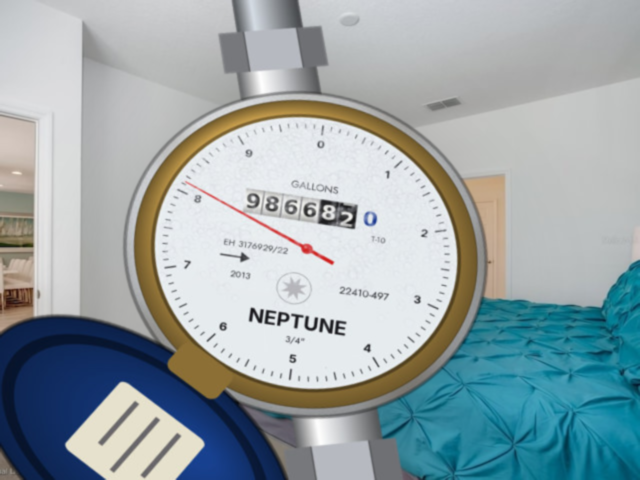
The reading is 9866818.1 gal
